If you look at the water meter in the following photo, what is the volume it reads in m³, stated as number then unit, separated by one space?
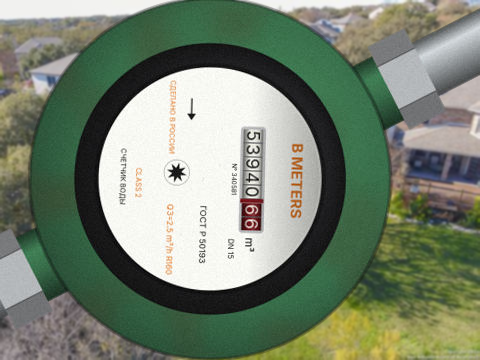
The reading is 53940.66 m³
